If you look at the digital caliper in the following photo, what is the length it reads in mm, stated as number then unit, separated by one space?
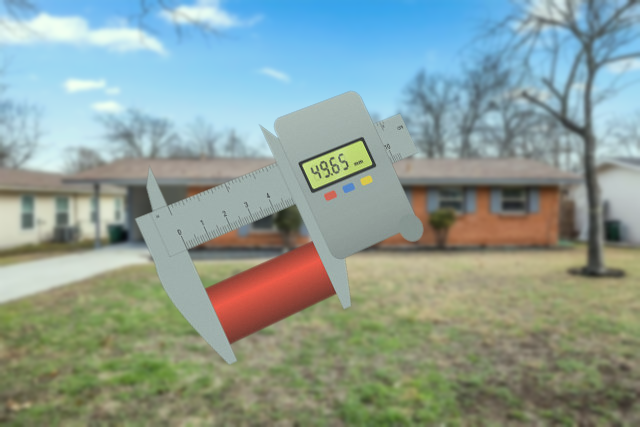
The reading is 49.65 mm
